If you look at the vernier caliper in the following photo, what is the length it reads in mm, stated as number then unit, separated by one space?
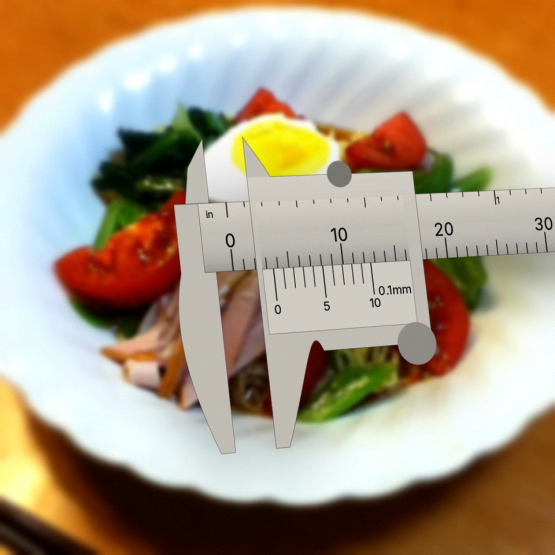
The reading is 3.6 mm
